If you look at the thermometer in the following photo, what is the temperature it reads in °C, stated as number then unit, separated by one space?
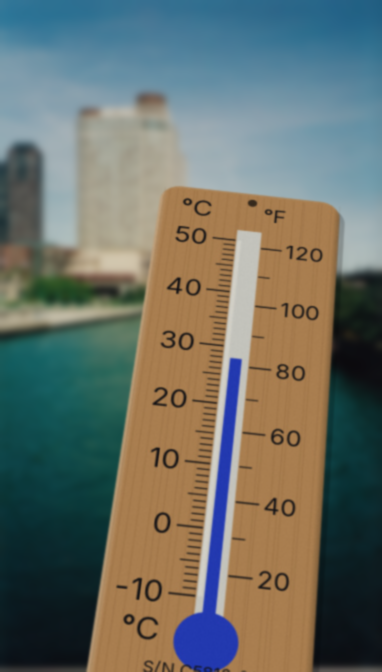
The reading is 28 °C
